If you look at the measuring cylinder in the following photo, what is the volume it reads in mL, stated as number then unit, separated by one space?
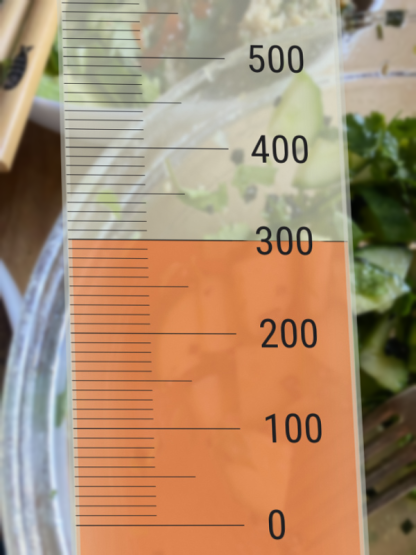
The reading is 300 mL
